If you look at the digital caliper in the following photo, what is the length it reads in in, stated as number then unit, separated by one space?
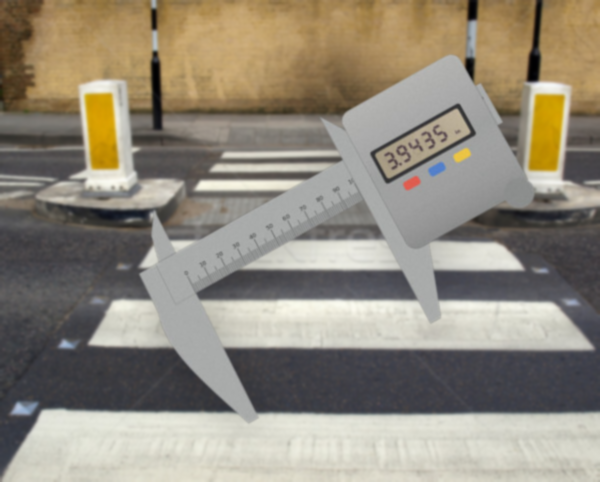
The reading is 3.9435 in
